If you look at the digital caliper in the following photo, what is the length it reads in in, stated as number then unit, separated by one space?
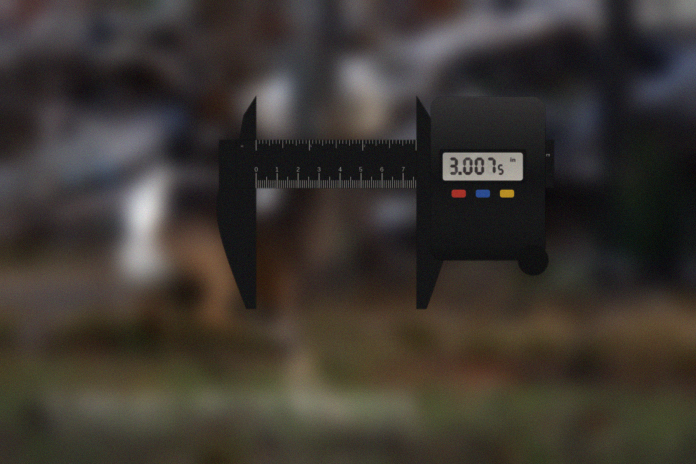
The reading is 3.0075 in
